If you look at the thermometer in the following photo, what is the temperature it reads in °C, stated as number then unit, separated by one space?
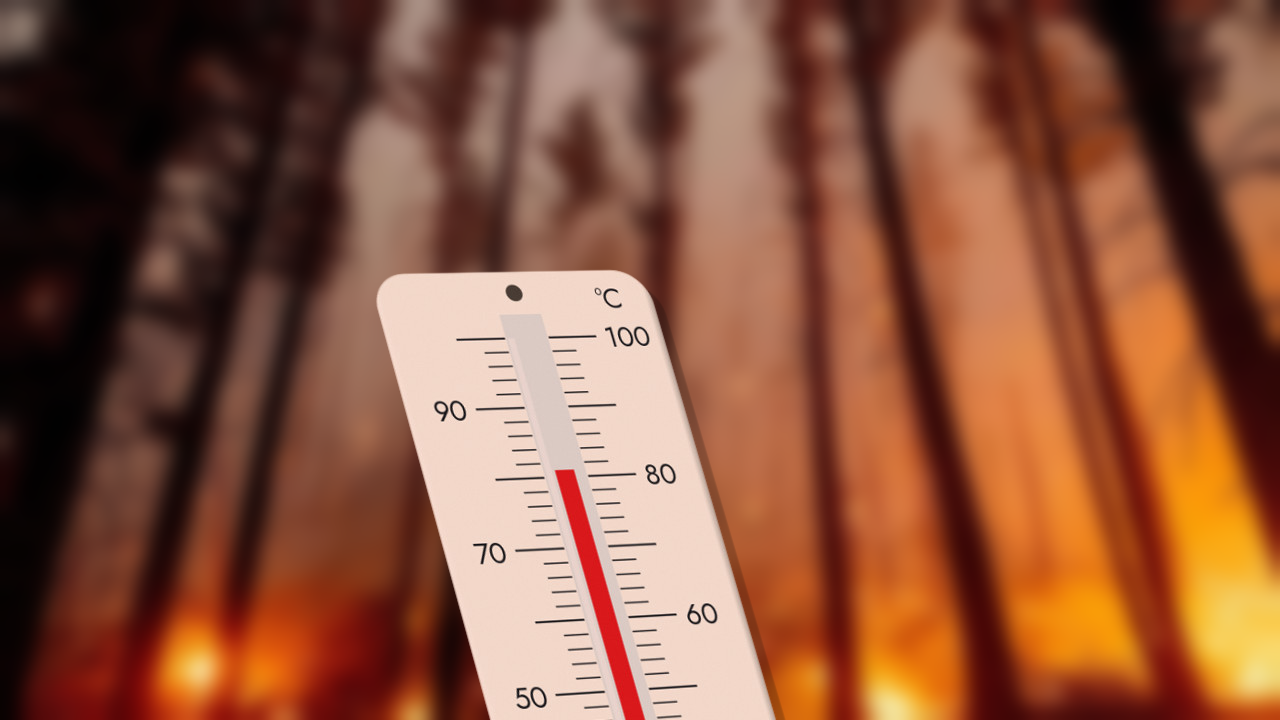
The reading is 81 °C
